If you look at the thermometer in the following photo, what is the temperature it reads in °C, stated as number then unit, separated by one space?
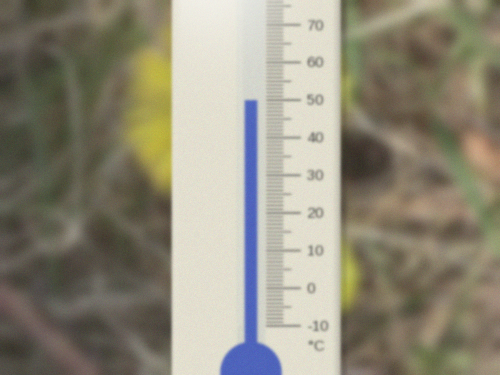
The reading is 50 °C
